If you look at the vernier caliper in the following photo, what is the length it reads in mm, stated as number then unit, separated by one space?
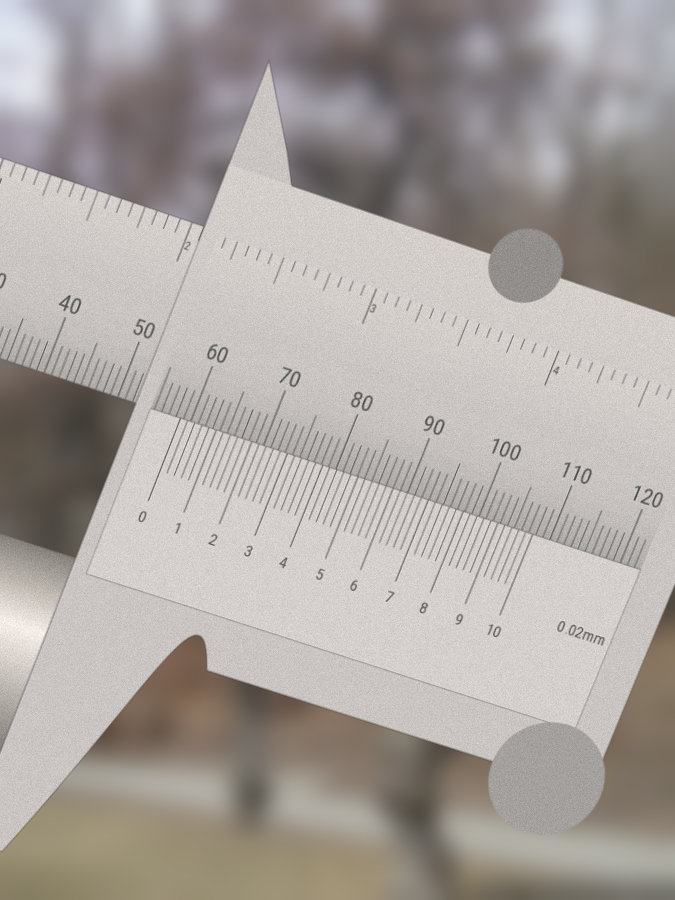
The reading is 58.6 mm
